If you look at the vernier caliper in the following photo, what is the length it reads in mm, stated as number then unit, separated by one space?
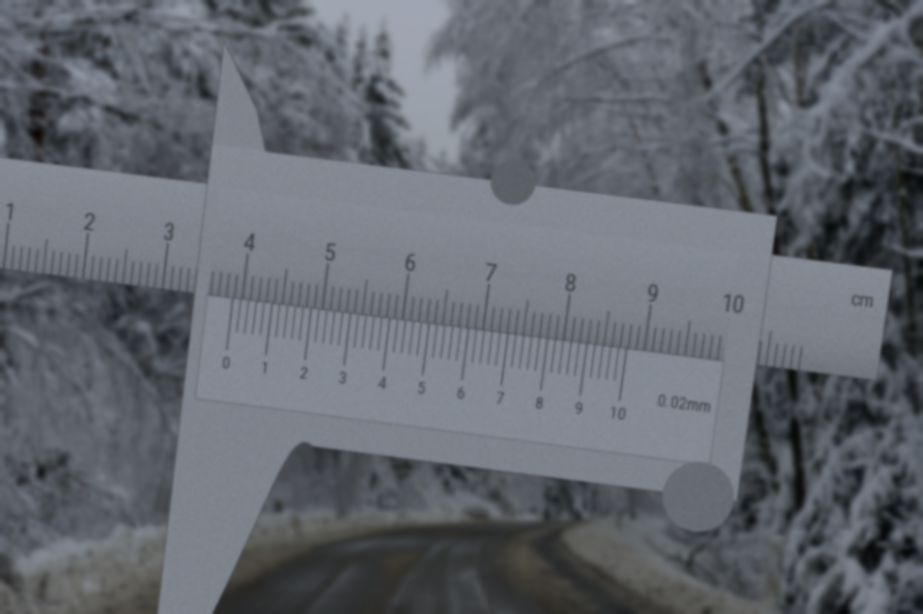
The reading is 38.8 mm
